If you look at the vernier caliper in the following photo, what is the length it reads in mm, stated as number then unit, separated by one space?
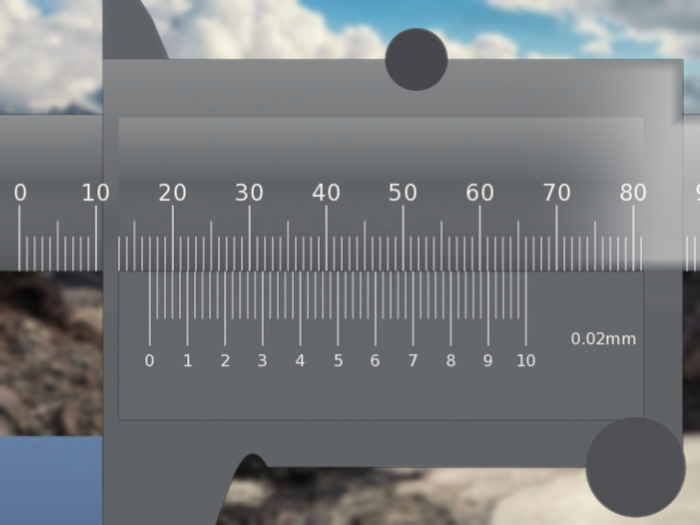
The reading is 17.0 mm
